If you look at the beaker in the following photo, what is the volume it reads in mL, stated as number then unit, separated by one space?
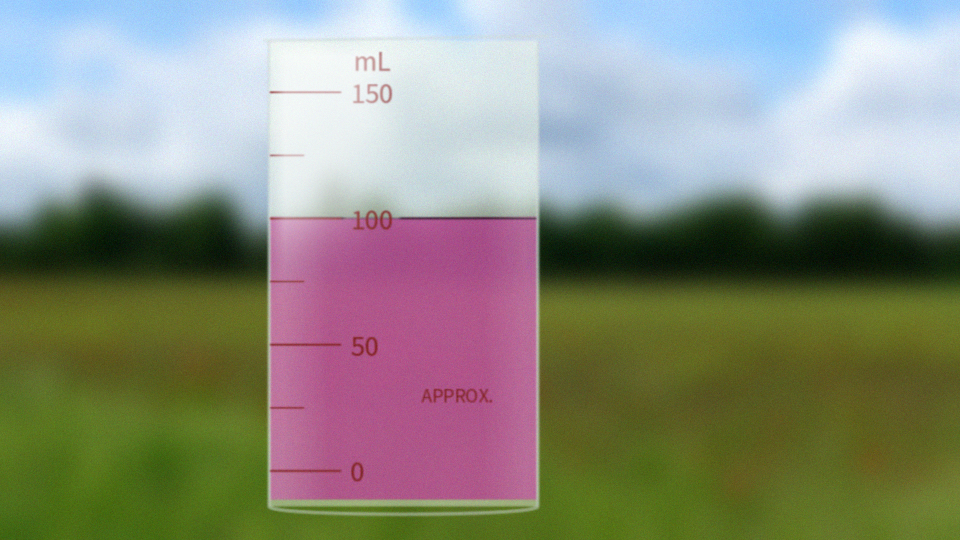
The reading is 100 mL
